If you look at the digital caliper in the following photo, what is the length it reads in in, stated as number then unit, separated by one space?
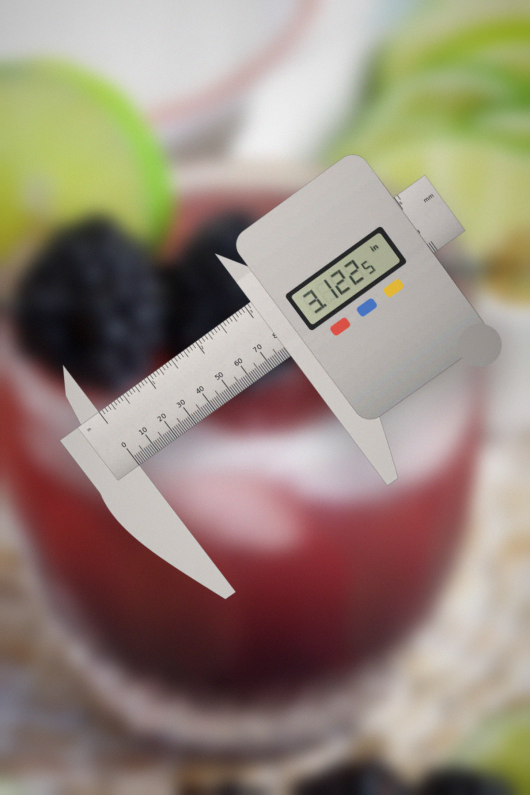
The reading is 3.1225 in
